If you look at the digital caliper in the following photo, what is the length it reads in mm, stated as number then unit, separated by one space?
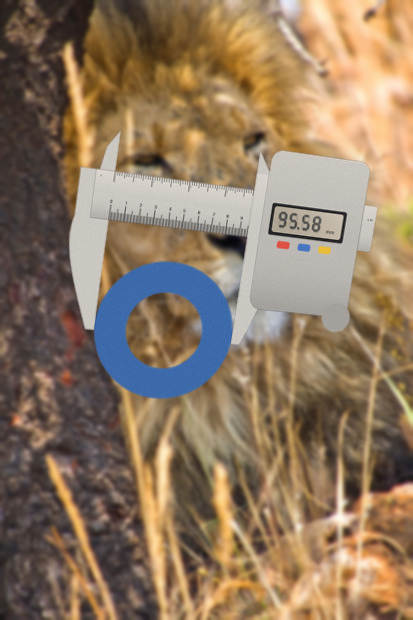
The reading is 95.58 mm
